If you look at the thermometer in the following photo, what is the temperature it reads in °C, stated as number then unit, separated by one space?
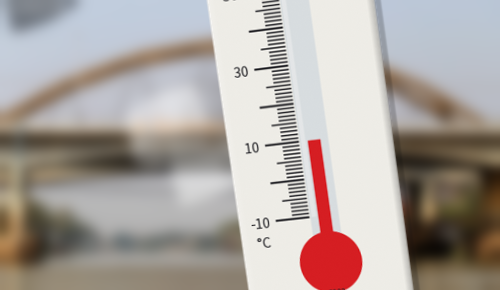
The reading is 10 °C
